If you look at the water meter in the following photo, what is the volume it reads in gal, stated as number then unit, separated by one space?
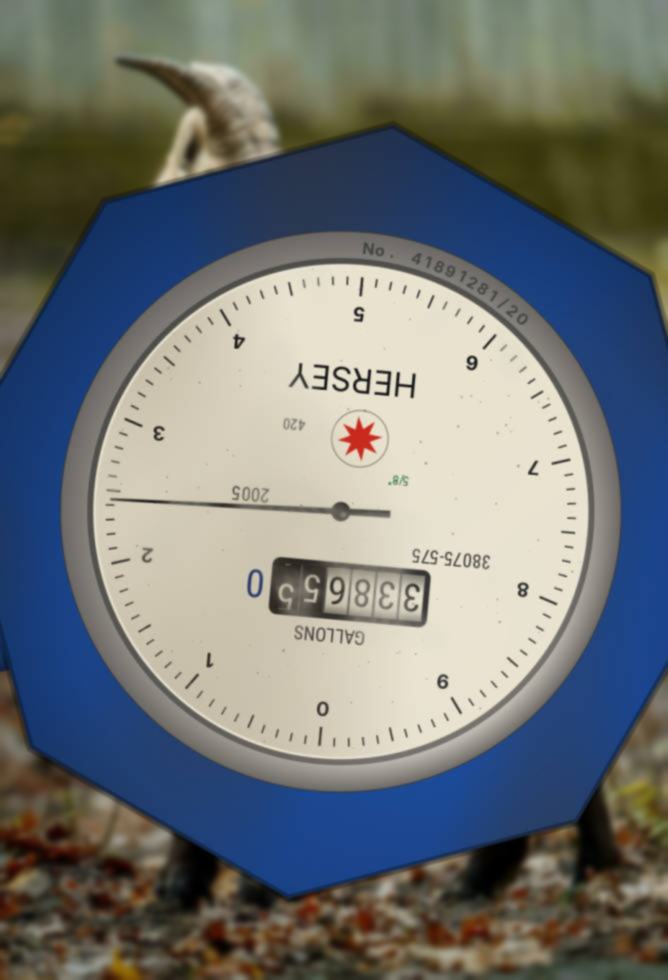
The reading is 3386552.4 gal
